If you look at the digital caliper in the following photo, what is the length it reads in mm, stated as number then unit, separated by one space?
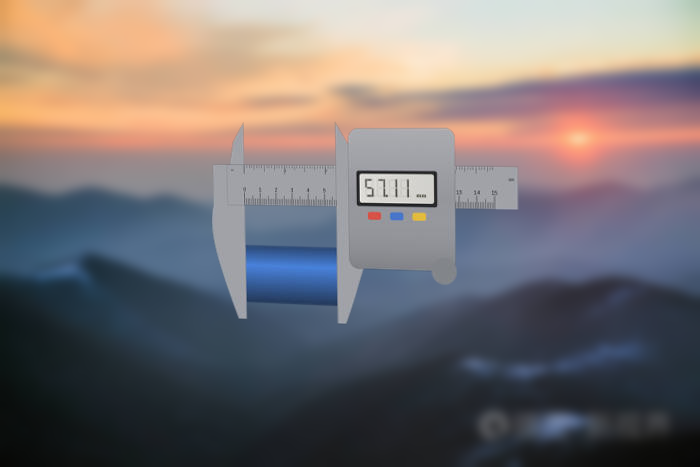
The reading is 57.11 mm
